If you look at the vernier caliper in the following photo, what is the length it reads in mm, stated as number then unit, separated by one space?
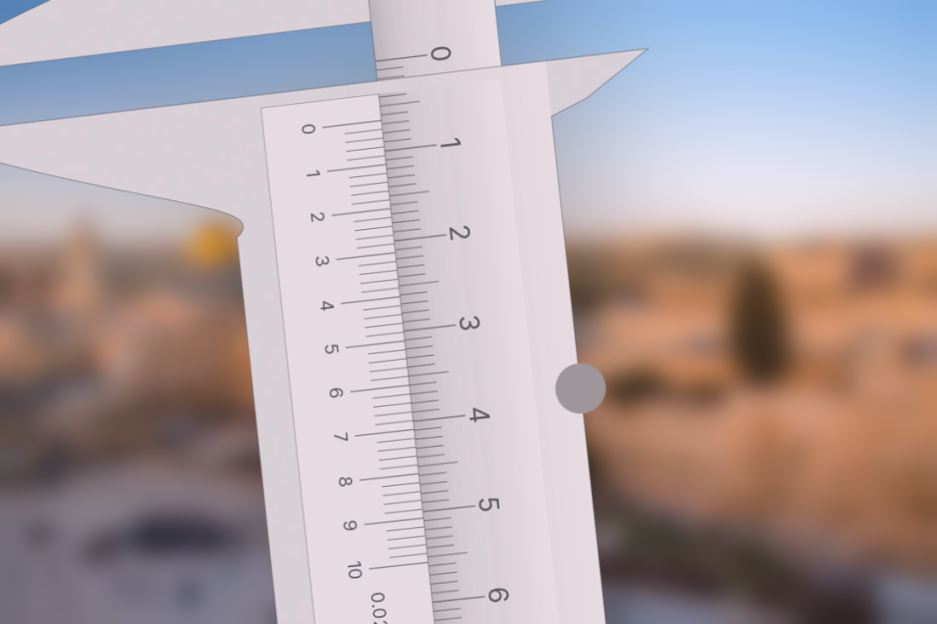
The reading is 6.6 mm
